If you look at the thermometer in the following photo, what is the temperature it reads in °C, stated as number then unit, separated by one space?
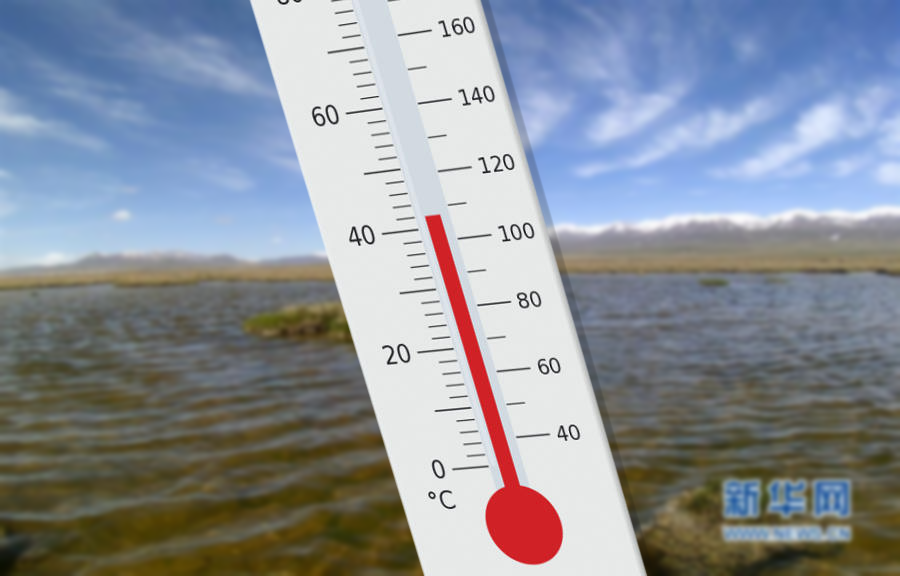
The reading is 42 °C
